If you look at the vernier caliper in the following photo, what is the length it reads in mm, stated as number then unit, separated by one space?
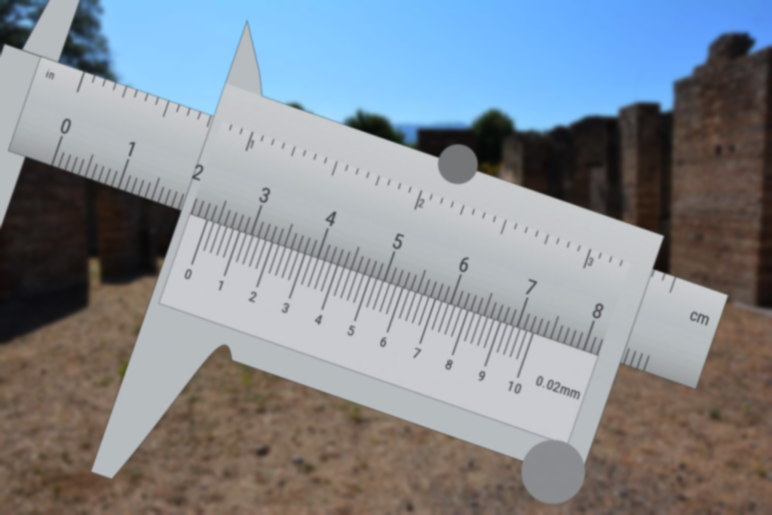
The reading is 23.4 mm
